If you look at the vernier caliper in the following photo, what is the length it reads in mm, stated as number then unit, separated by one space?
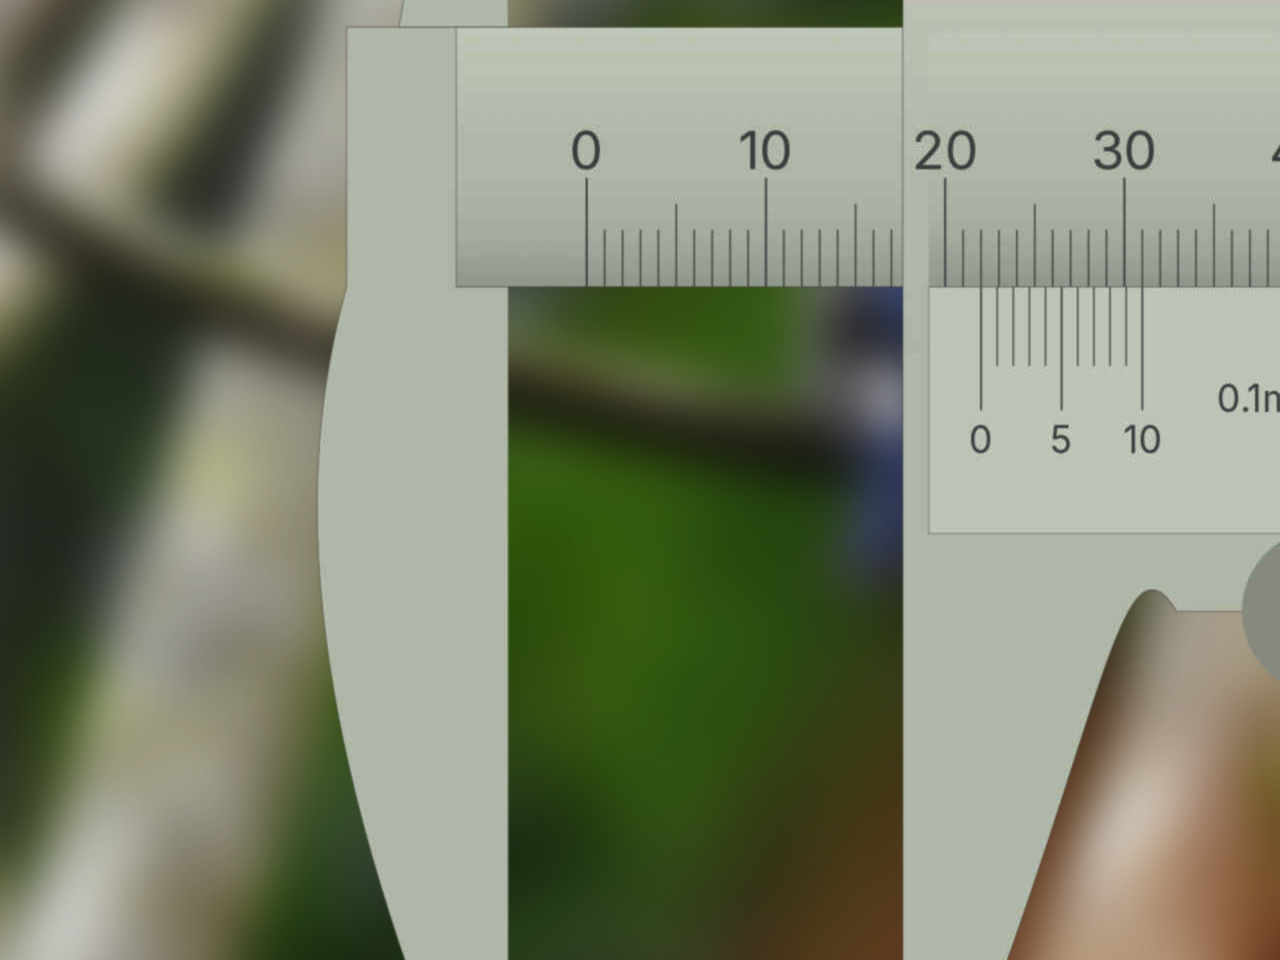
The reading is 22.0 mm
